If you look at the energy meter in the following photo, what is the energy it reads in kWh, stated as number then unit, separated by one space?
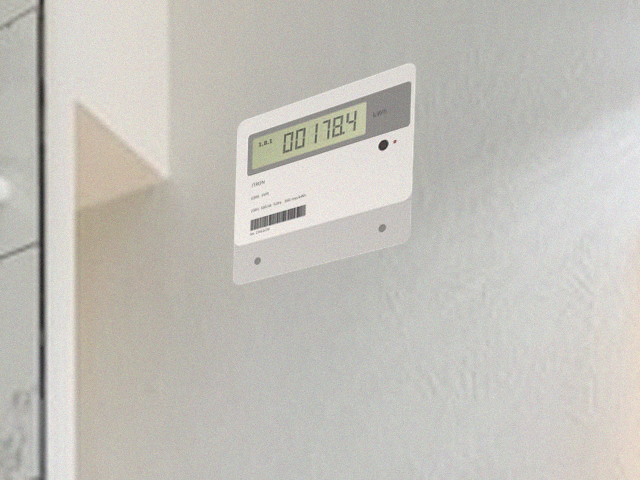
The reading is 178.4 kWh
